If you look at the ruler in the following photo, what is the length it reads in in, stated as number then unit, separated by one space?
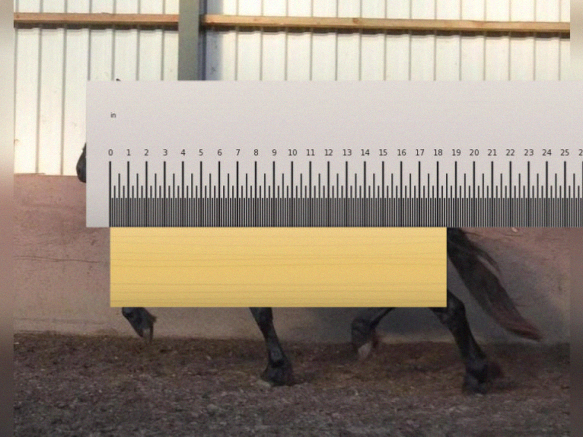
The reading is 18.5 in
